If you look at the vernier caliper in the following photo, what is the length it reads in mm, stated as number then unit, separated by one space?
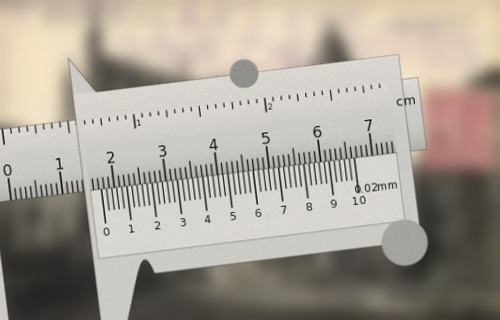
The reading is 17.5 mm
